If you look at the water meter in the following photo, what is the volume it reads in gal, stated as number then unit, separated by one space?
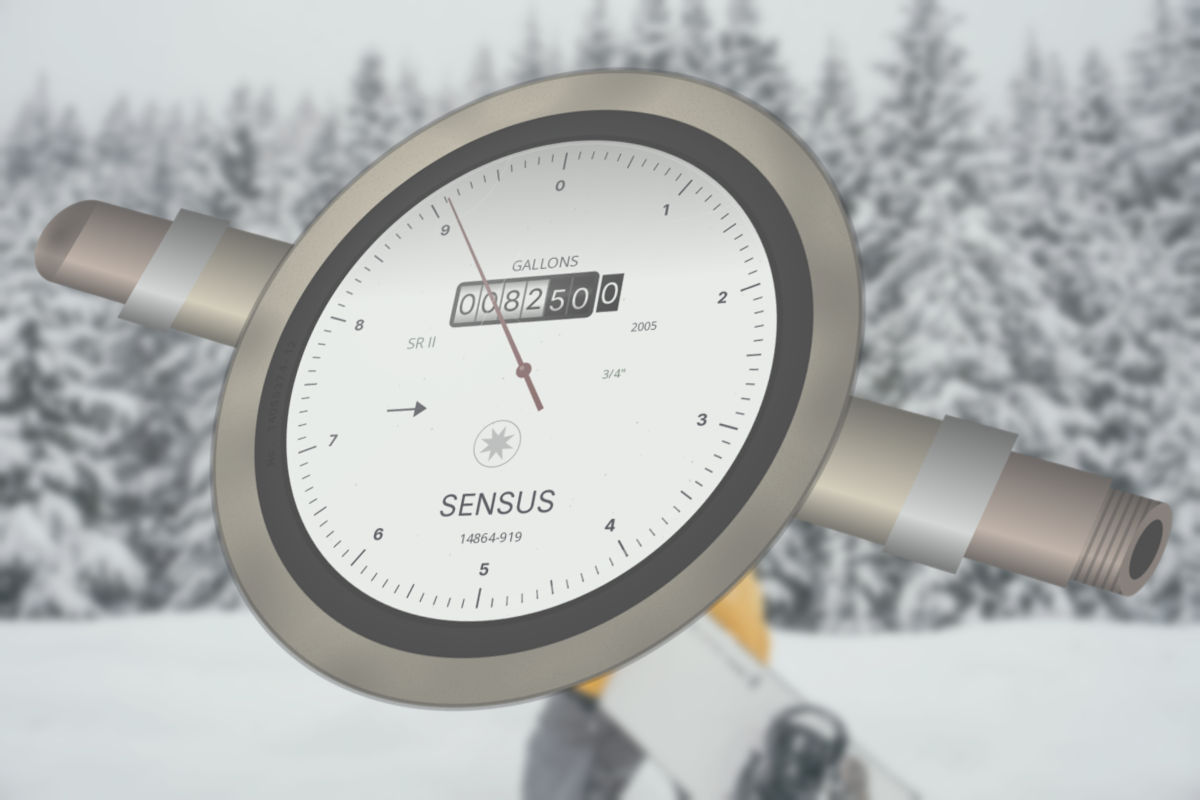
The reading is 82499.1 gal
